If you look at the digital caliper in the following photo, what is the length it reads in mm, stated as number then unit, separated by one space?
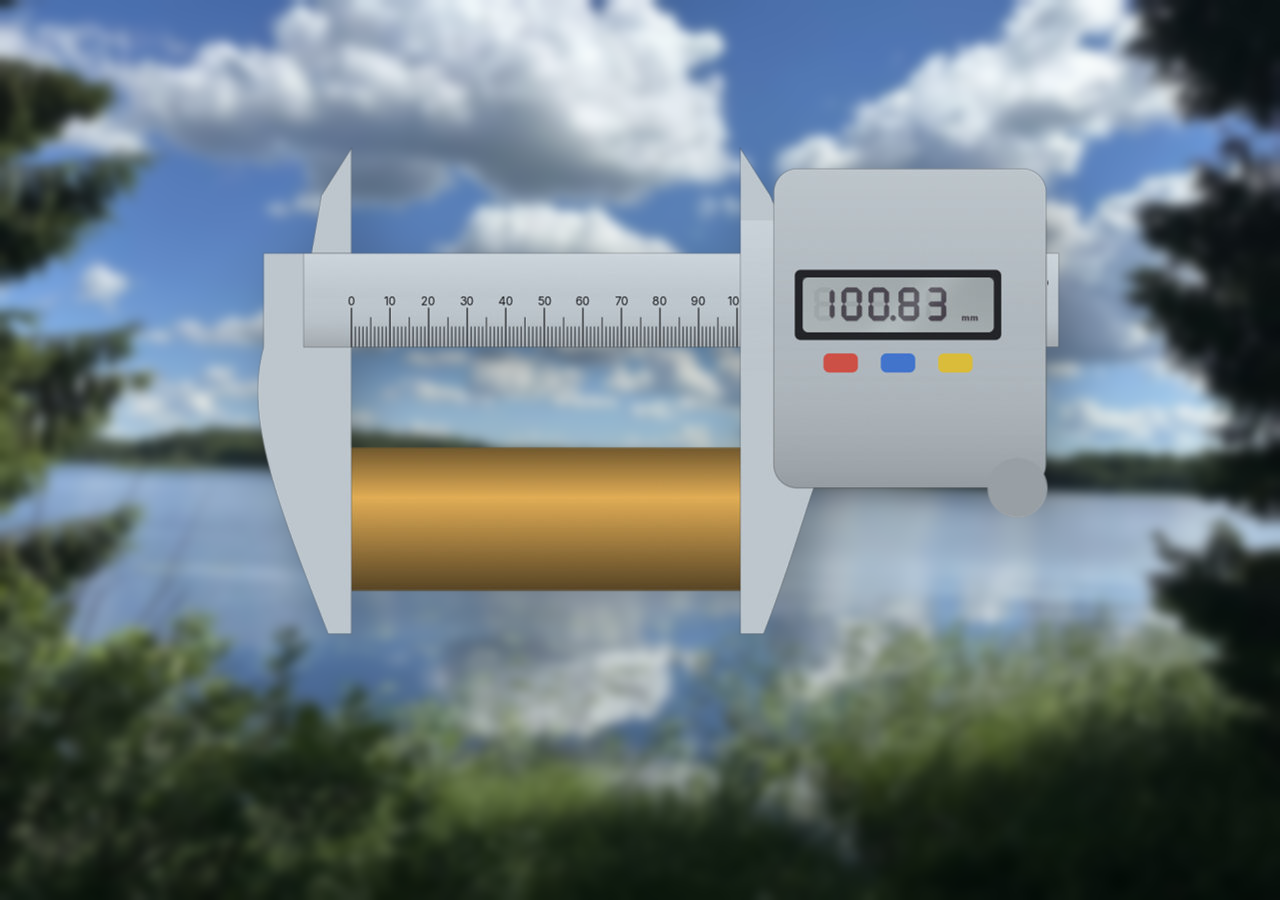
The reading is 100.83 mm
